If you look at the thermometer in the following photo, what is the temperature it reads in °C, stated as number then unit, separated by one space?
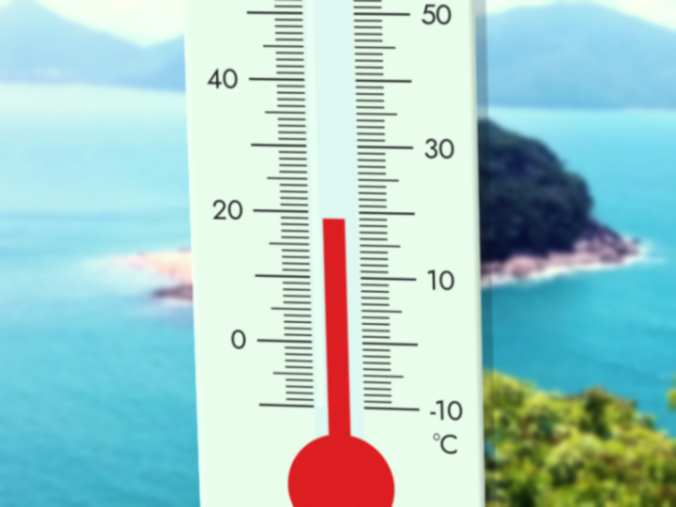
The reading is 19 °C
